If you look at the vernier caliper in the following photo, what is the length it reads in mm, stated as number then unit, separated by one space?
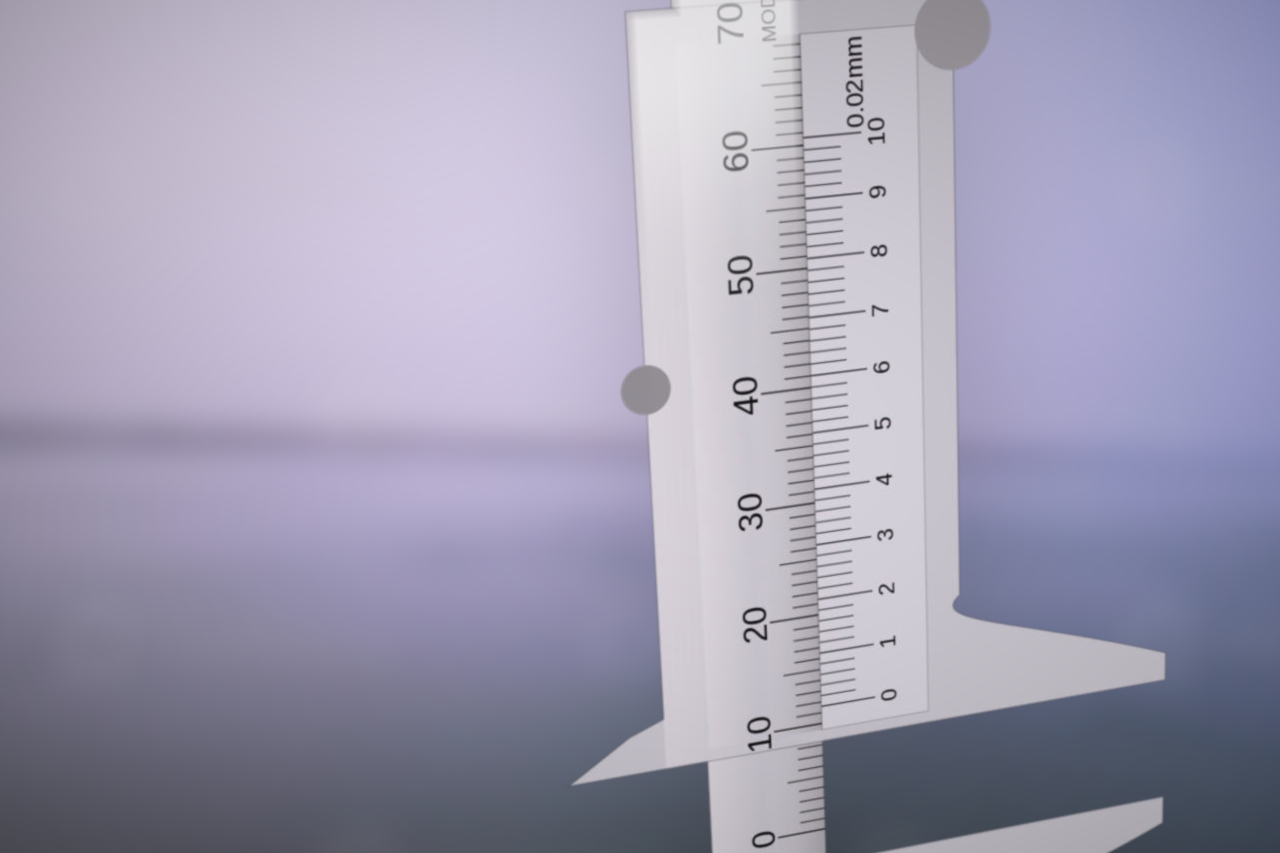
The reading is 11.6 mm
